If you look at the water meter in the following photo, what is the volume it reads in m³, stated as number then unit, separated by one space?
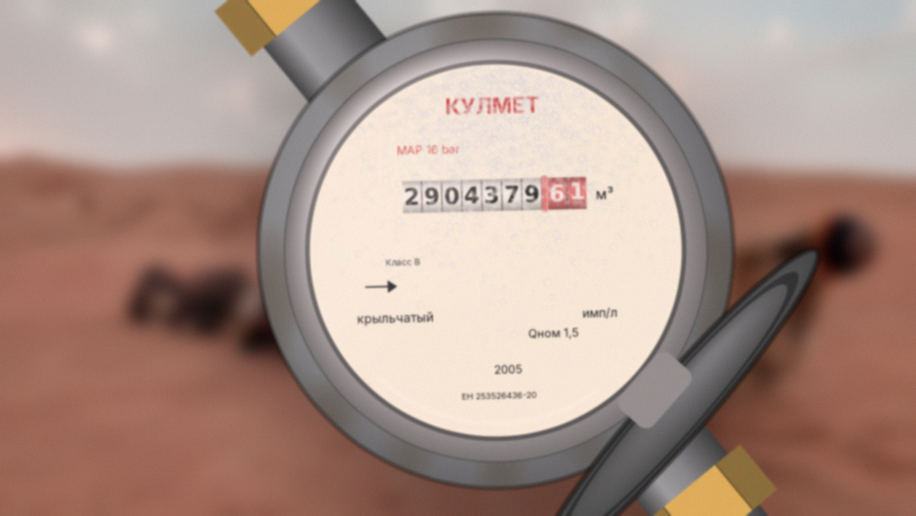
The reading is 2904379.61 m³
